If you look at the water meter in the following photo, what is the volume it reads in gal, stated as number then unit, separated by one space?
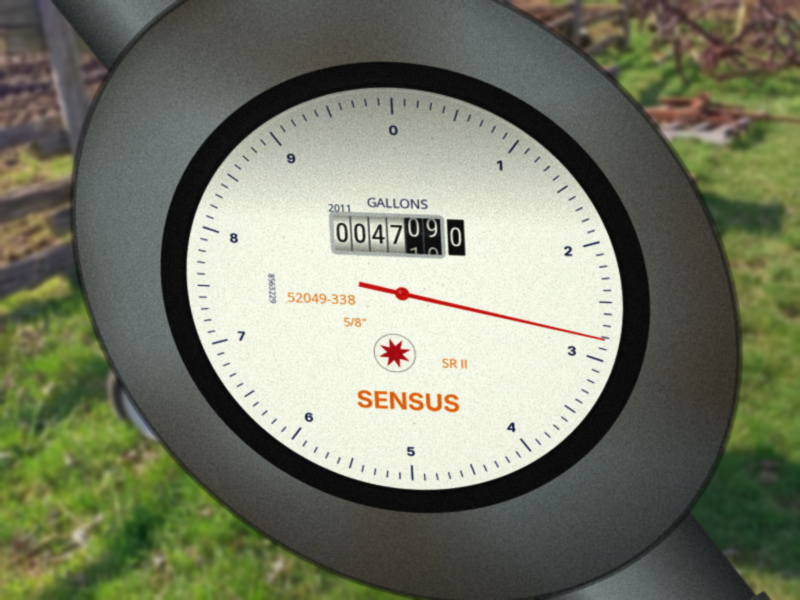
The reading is 47092.8 gal
